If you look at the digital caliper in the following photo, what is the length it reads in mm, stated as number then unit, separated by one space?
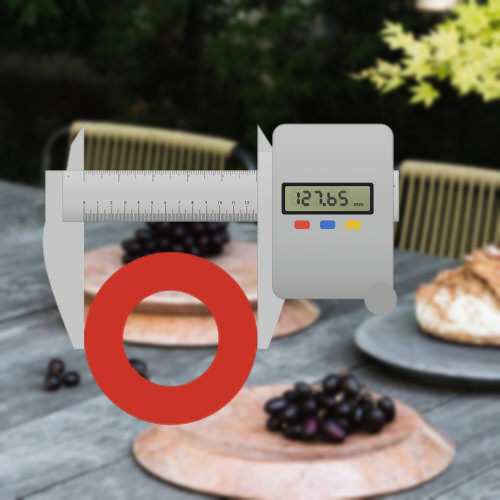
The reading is 127.65 mm
